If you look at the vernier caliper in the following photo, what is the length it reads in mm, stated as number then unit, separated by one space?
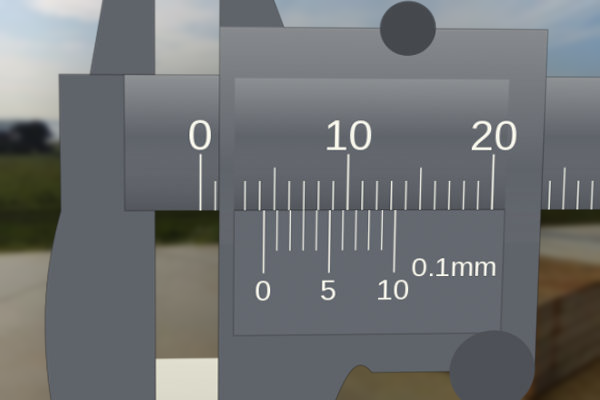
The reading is 4.3 mm
